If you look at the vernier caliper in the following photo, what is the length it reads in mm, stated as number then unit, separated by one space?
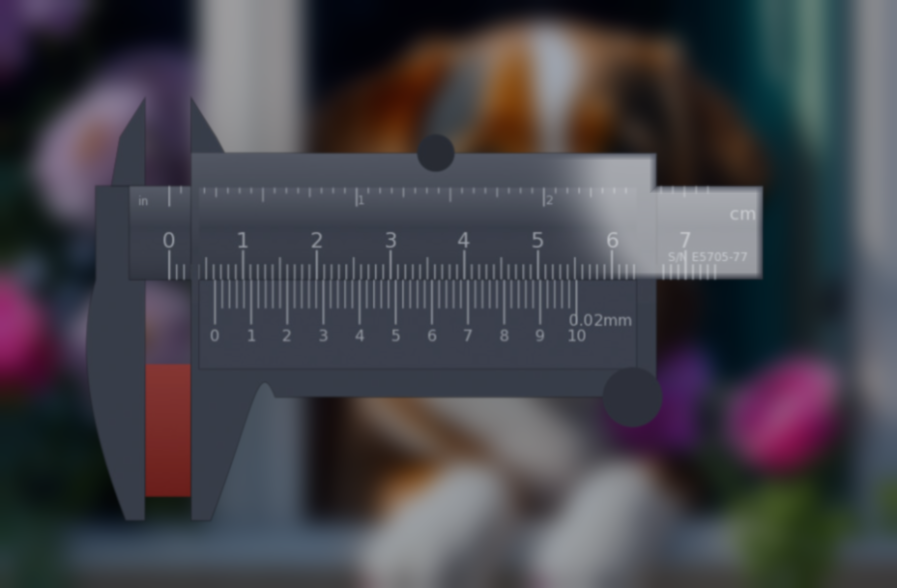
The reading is 6.2 mm
